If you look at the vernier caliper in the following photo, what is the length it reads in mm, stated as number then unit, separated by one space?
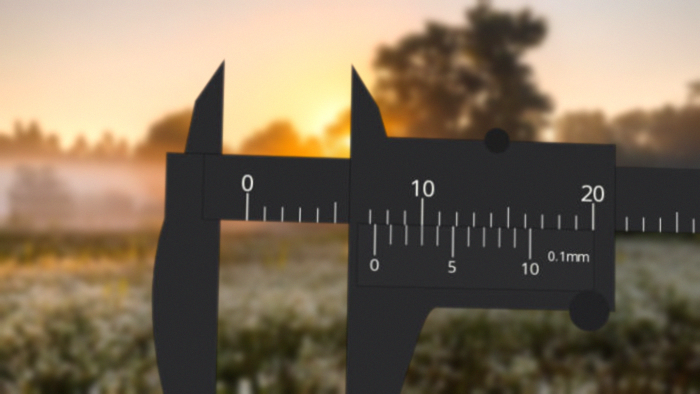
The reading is 7.3 mm
